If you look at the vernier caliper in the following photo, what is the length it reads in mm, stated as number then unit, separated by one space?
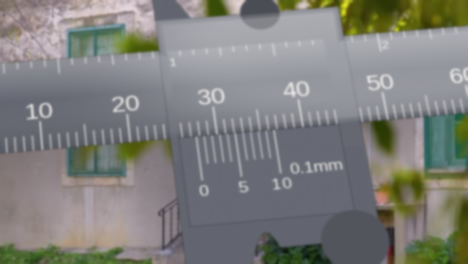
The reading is 27.6 mm
